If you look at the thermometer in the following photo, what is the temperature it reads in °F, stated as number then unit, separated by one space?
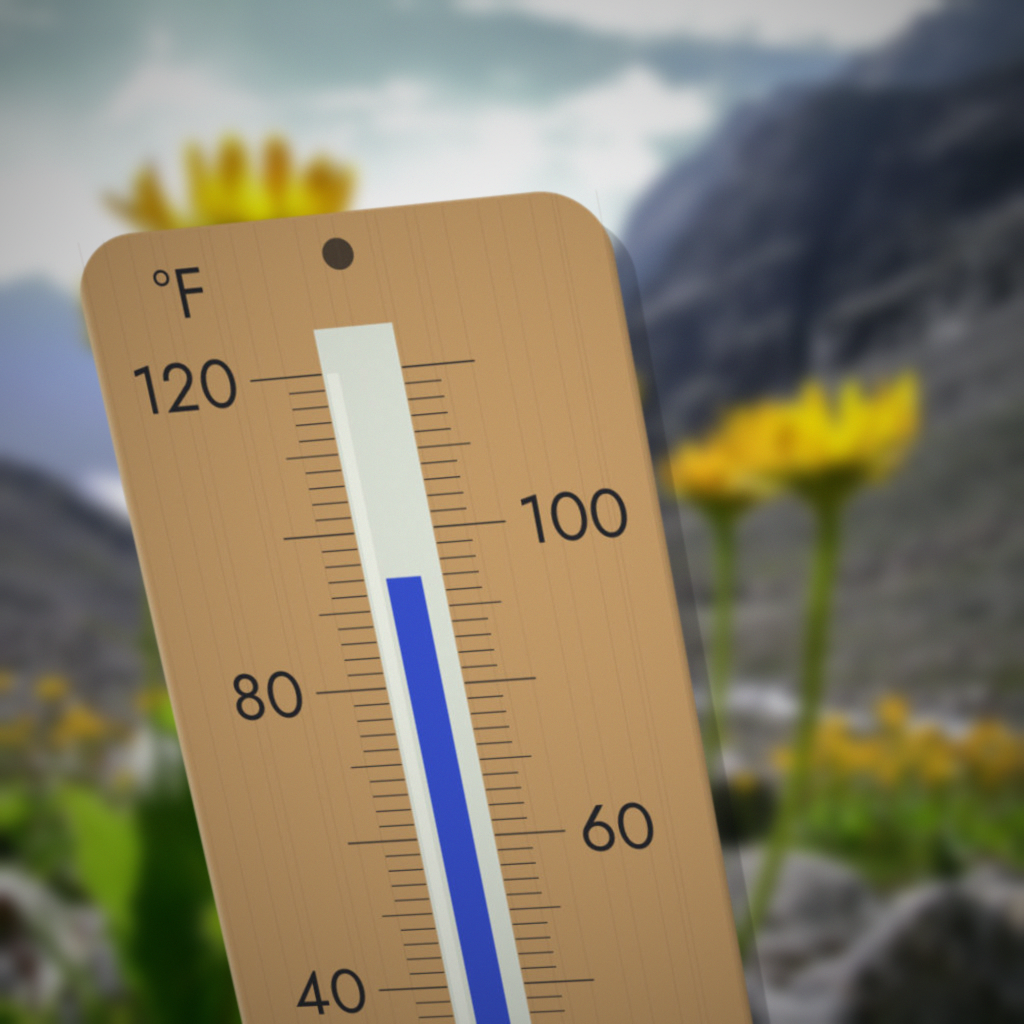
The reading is 94 °F
